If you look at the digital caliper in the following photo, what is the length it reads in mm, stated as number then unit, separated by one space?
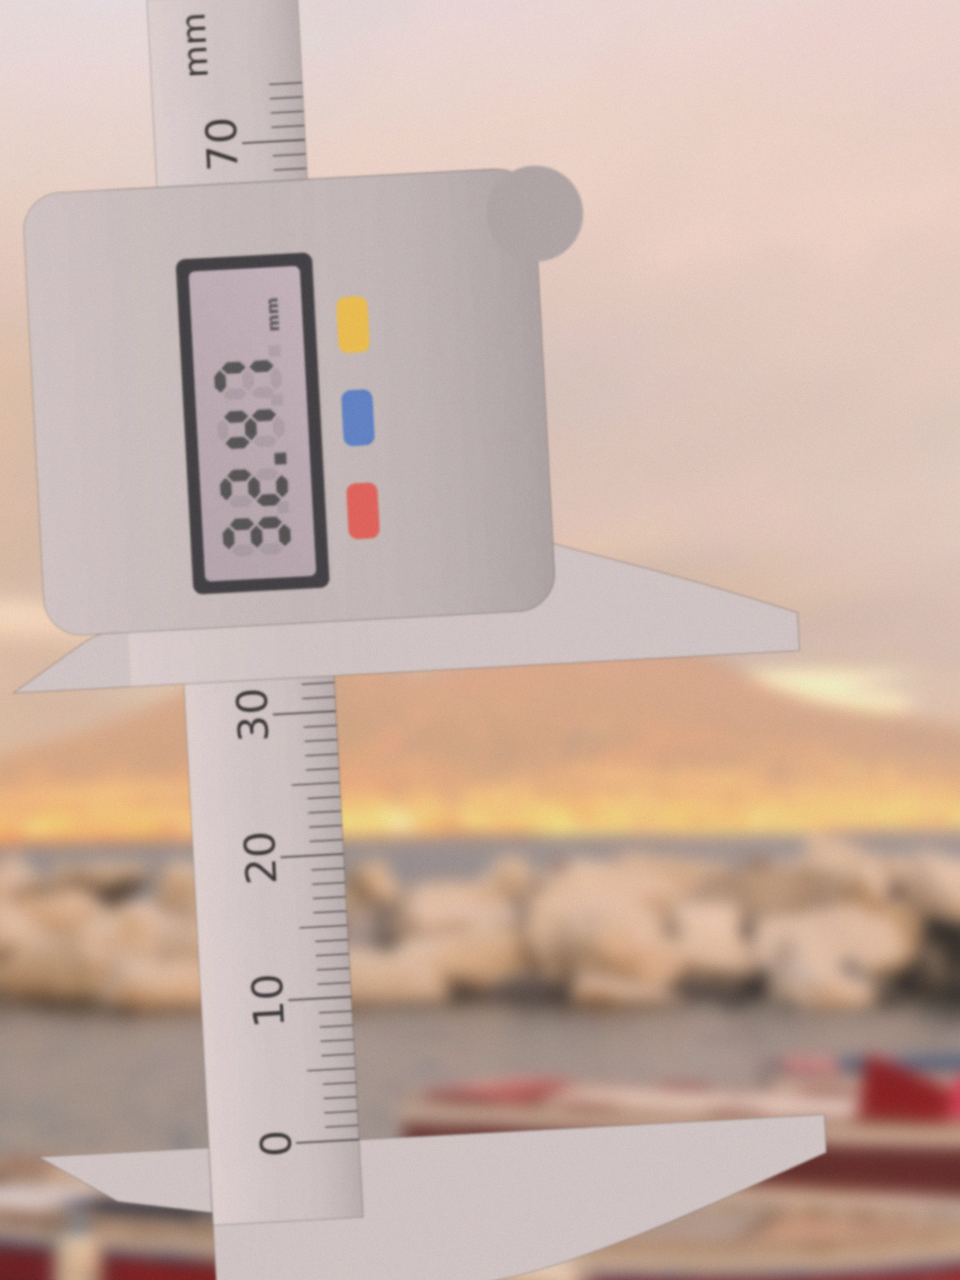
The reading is 32.47 mm
